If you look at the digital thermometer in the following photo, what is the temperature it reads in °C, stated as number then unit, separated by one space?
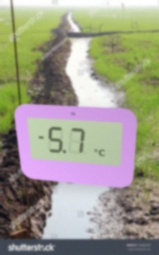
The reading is -5.7 °C
